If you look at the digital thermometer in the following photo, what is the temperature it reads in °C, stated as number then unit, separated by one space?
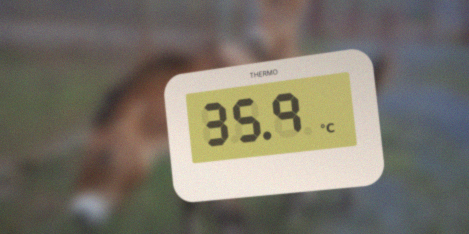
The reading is 35.9 °C
